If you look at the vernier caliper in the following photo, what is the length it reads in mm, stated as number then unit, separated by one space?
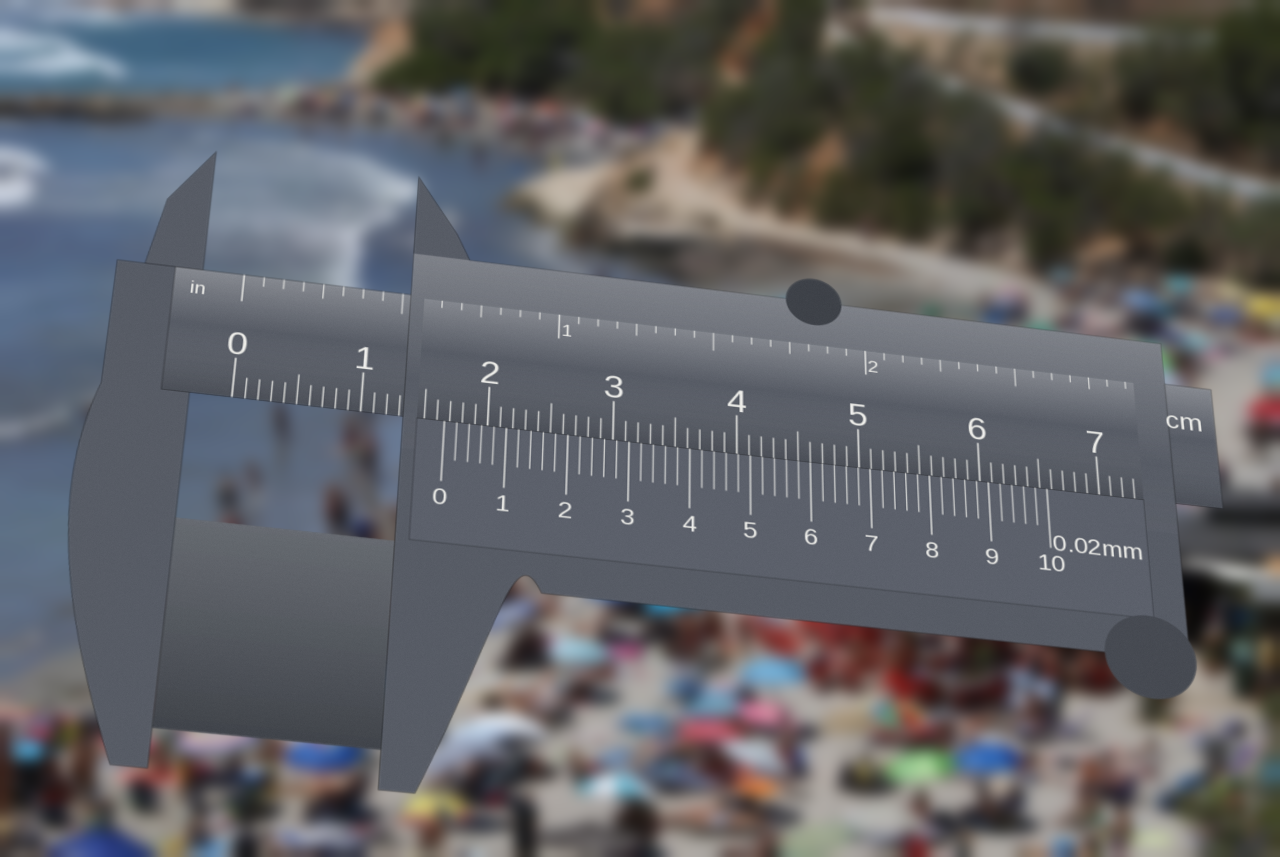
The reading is 16.6 mm
